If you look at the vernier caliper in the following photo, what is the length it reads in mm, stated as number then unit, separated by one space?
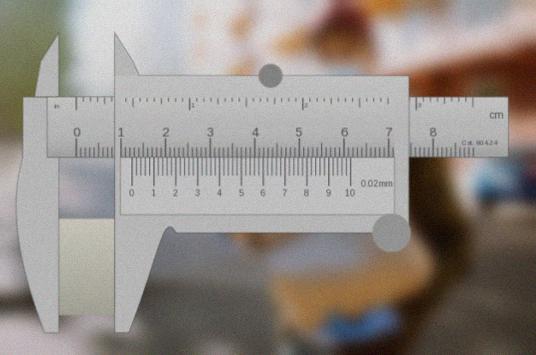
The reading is 12.5 mm
